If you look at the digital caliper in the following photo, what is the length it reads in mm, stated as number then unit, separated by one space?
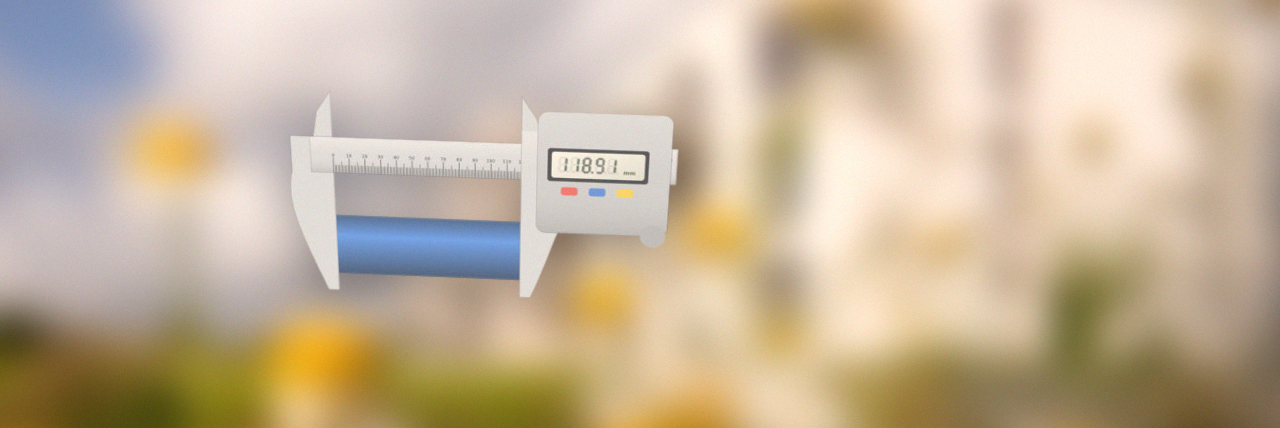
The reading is 118.91 mm
